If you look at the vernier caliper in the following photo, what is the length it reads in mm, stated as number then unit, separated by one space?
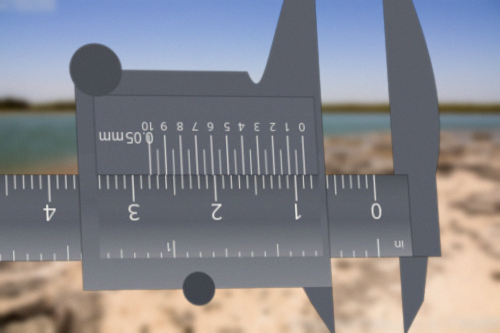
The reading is 8.8 mm
